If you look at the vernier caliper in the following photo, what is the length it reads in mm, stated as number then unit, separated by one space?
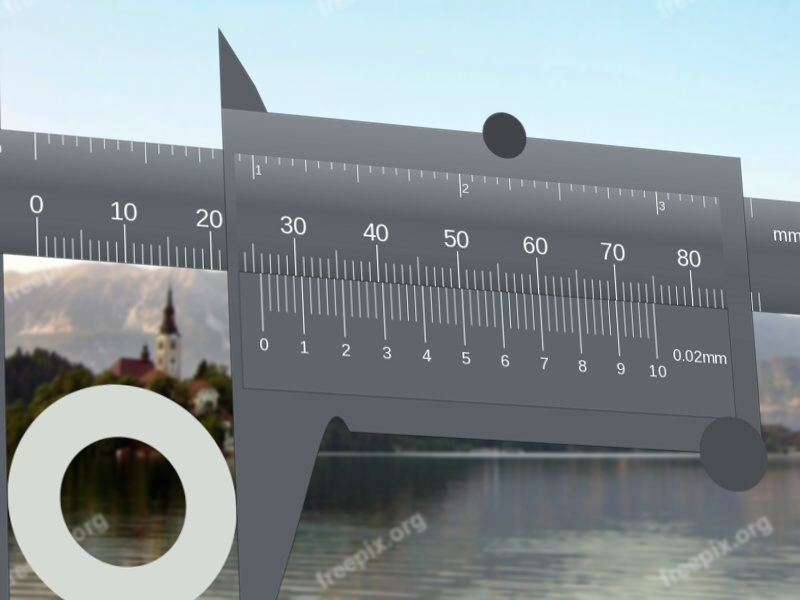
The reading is 25.8 mm
